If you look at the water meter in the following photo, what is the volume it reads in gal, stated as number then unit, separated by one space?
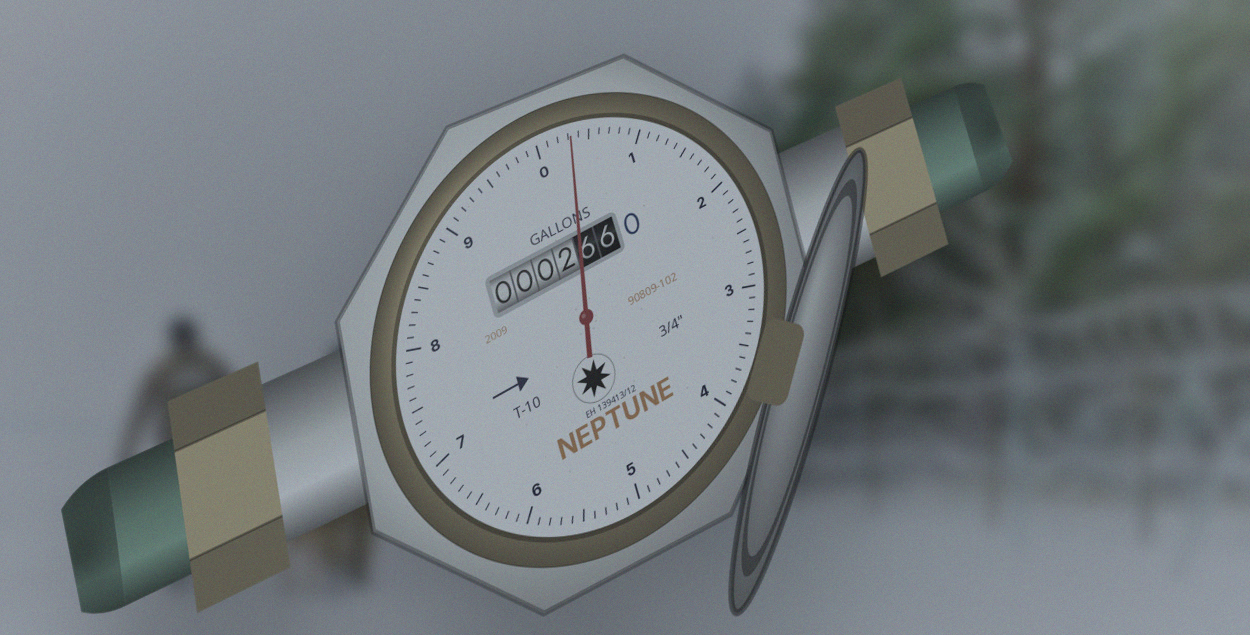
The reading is 2660.3 gal
